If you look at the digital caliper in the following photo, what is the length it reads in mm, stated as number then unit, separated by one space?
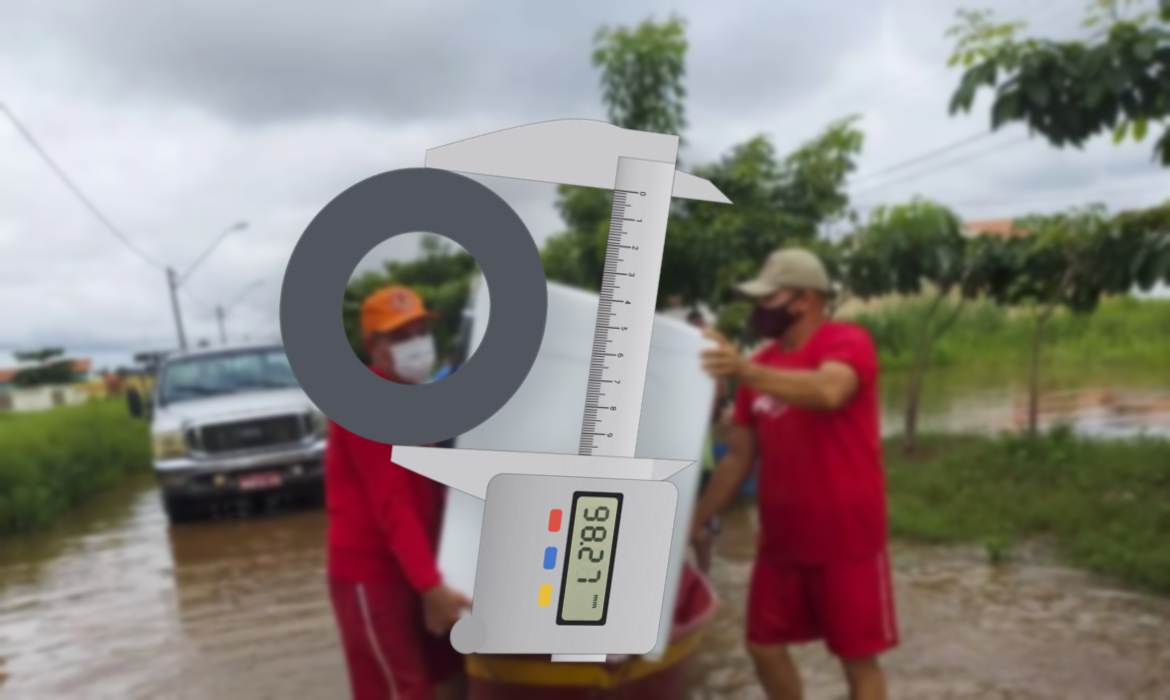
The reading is 98.27 mm
